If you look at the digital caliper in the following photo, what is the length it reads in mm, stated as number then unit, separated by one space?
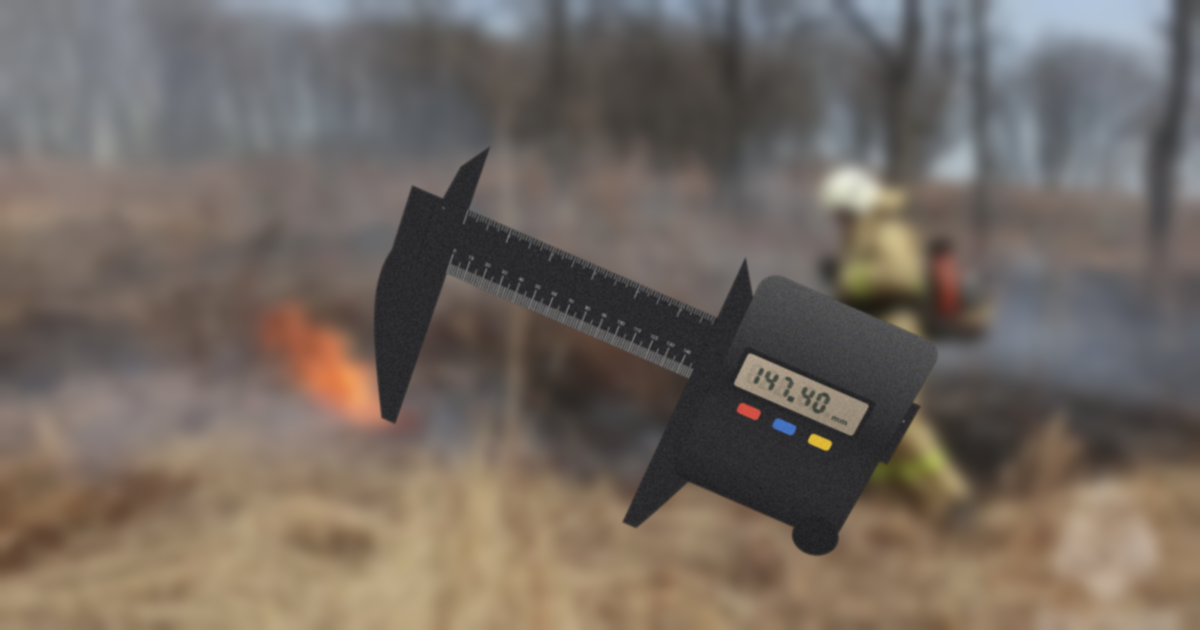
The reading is 147.40 mm
